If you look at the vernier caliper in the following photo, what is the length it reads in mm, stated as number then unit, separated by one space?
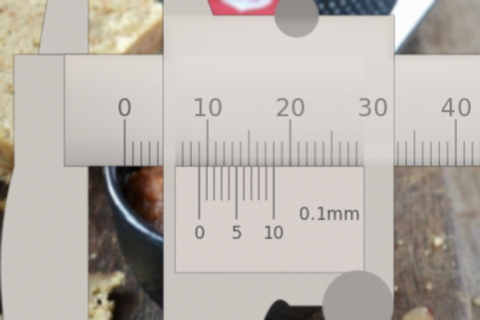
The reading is 9.0 mm
